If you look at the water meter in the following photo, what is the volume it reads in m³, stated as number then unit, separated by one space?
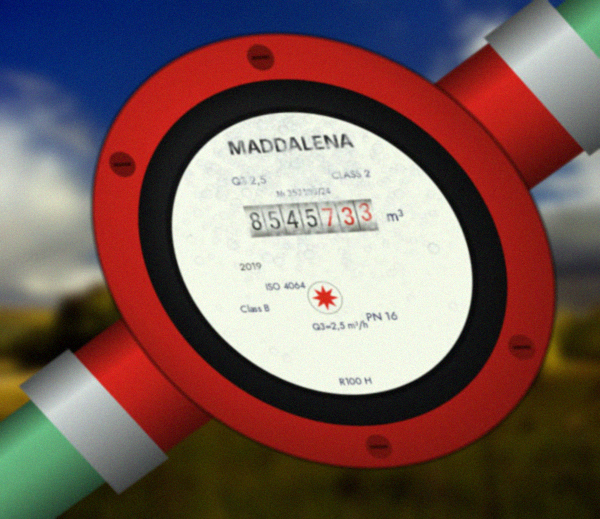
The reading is 8545.733 m³
